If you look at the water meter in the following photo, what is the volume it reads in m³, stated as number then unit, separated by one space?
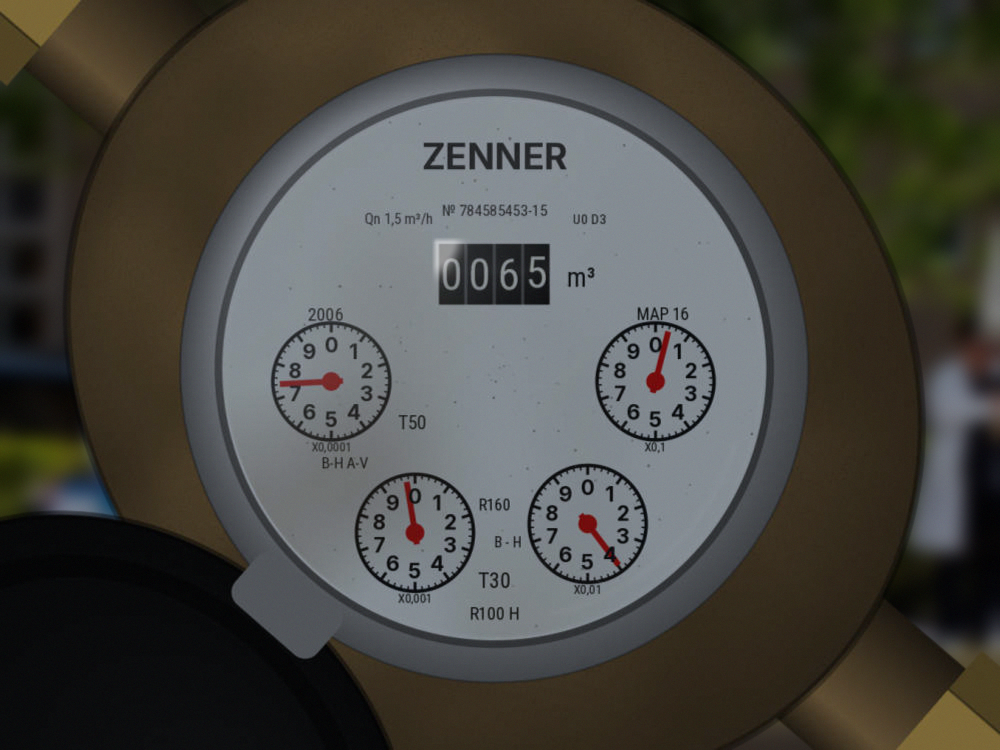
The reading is 65.0397 m³
